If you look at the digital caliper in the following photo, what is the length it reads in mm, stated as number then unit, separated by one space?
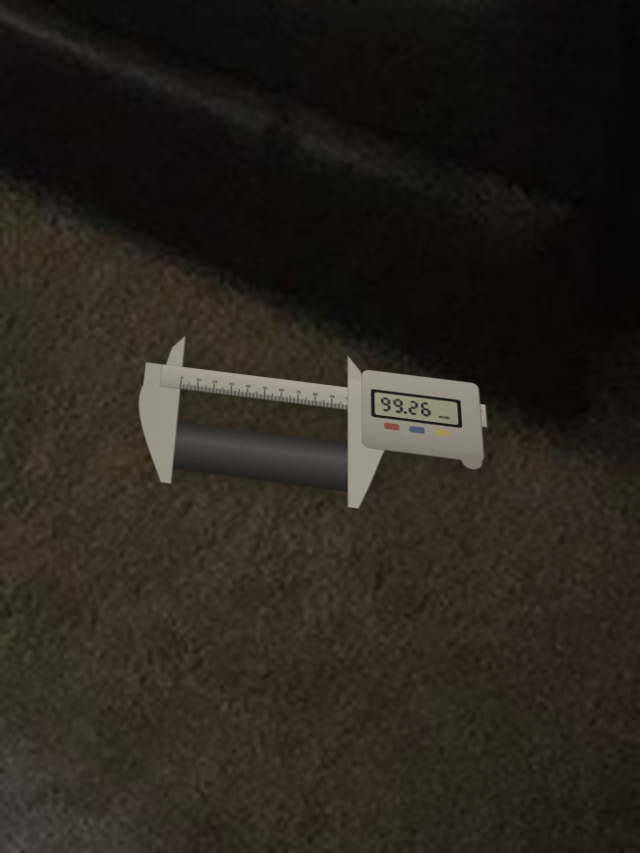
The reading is 99.26 mm
